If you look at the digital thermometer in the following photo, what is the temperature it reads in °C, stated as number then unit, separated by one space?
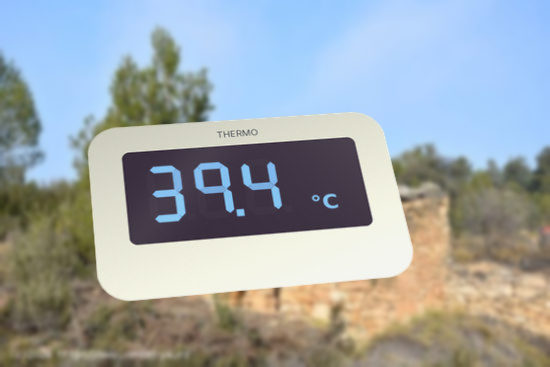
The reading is 39.4 °C
